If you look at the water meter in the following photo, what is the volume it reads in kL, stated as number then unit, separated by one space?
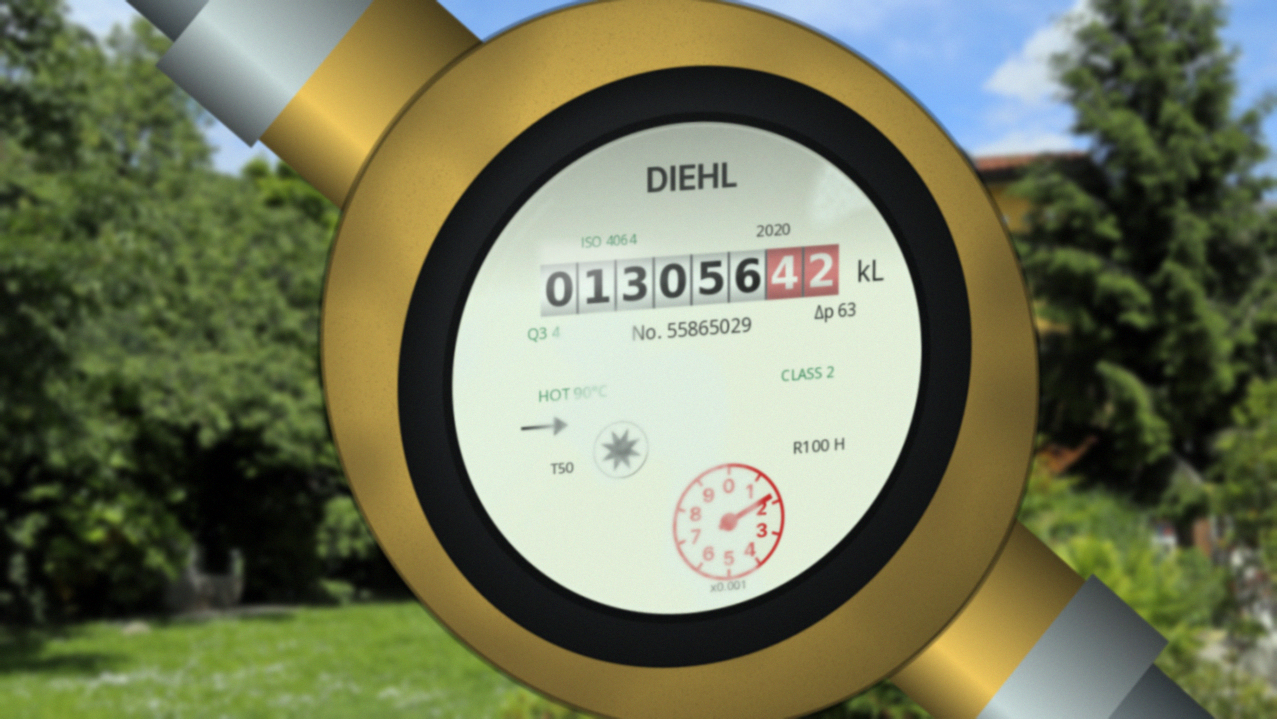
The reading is 13056.421 kL
